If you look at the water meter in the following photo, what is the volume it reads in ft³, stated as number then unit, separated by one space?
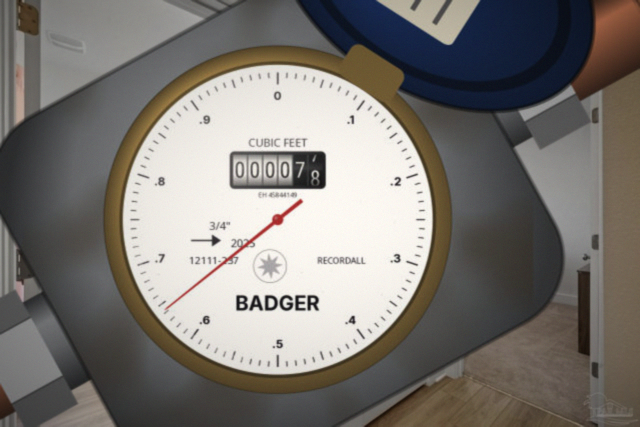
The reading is 77.64 ft³
